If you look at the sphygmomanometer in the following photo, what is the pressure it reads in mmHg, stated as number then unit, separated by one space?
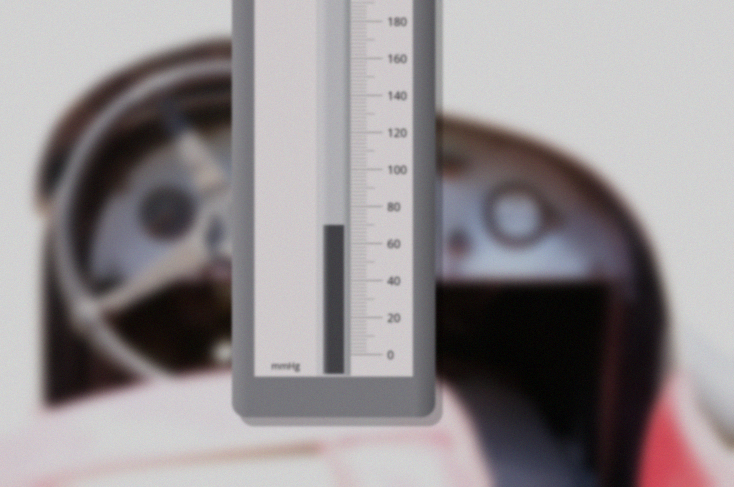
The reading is 70 mmHg
